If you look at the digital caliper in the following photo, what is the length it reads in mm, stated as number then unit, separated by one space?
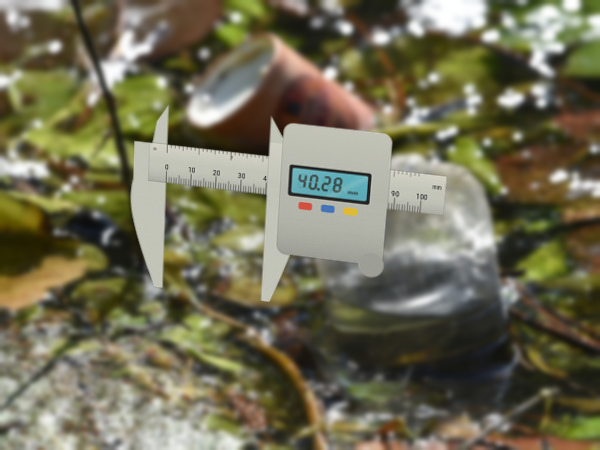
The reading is 40.28 mm
